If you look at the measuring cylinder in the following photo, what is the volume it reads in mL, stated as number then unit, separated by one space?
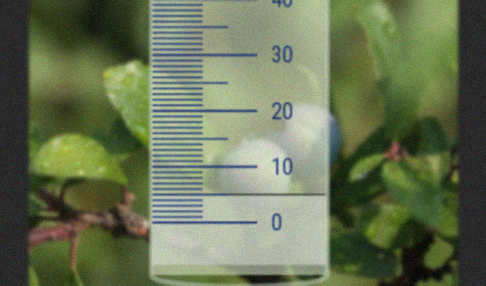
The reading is 5 mL
